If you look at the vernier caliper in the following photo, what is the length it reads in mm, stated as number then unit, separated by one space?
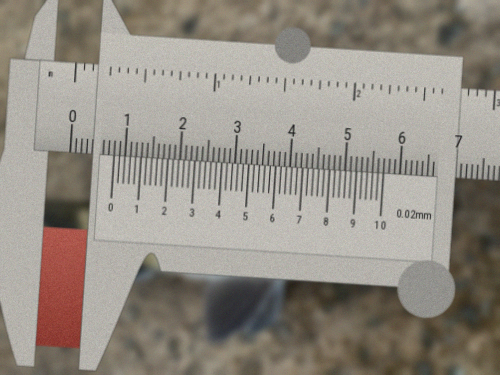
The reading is 8.0 mm
